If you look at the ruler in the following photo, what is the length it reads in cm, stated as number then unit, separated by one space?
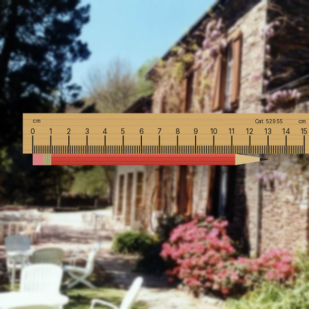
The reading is 13 cm
